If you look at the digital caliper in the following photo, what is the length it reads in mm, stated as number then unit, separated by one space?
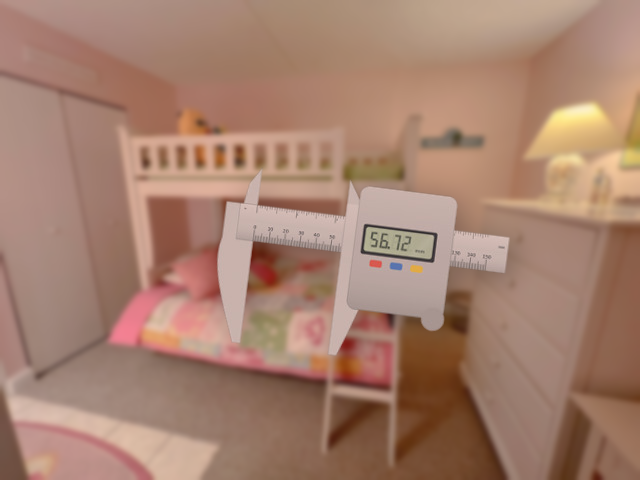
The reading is 56.72 mm
